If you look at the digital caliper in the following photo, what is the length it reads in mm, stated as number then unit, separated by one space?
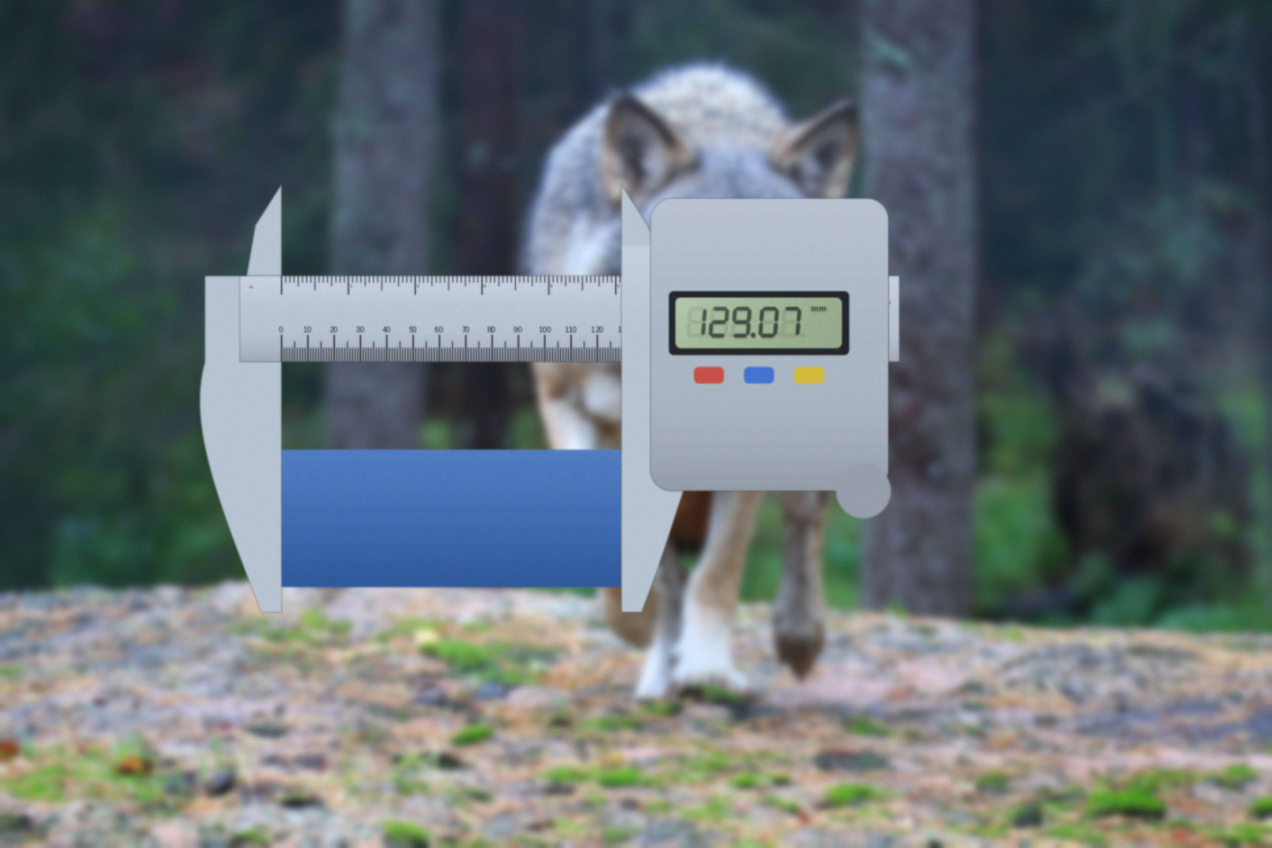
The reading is 129.07 mm
